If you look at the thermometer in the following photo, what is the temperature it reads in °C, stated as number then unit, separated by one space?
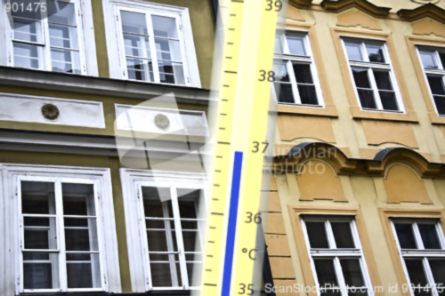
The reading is 36.9 °C
